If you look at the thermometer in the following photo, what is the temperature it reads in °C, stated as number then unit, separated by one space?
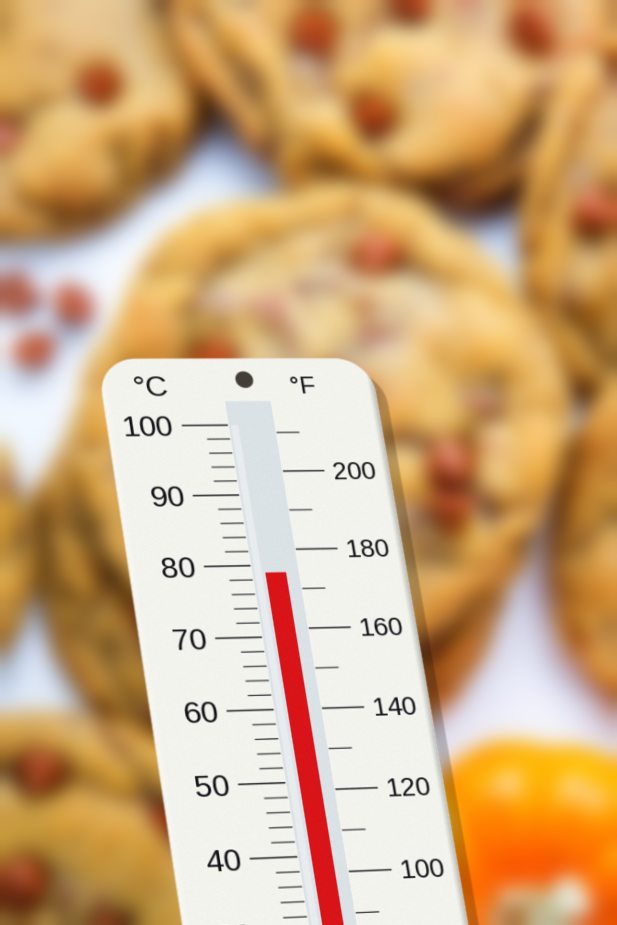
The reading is 79 °C
